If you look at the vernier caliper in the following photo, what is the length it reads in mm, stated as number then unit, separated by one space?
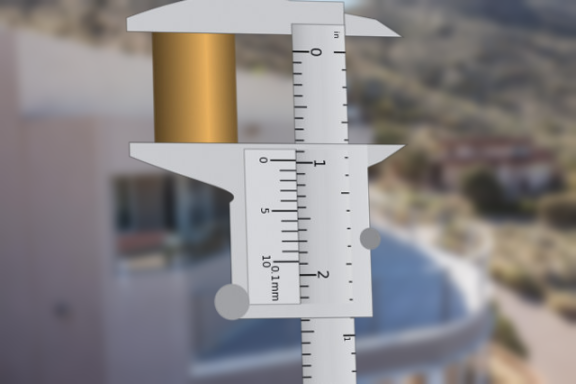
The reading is 9.8 mm
